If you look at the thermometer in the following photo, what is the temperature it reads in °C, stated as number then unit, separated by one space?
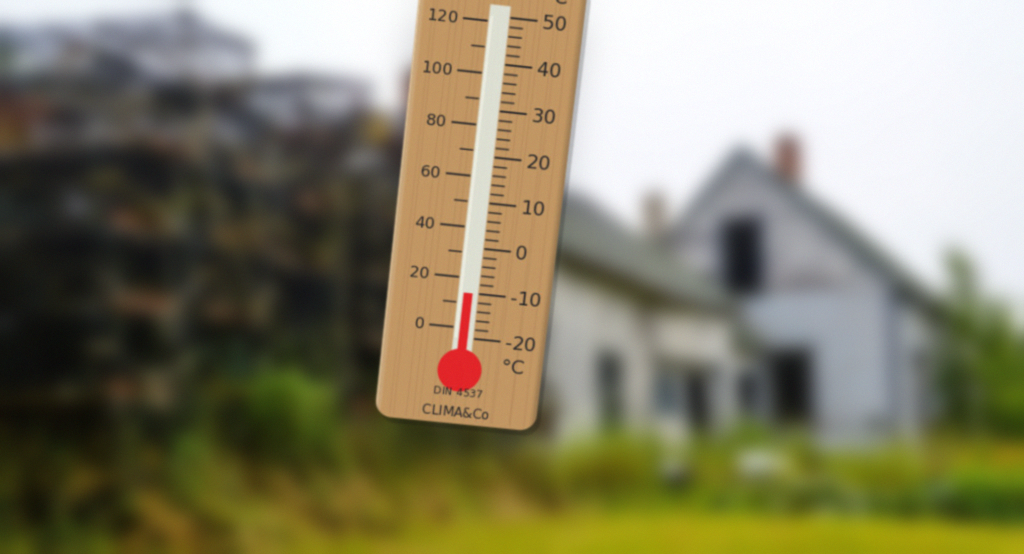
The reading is -10 °C
